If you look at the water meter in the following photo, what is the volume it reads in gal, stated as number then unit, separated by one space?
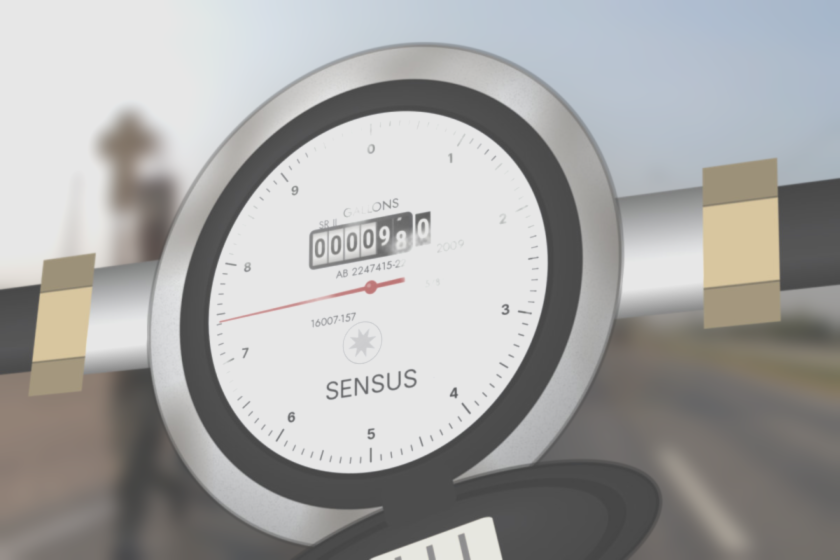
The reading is 977.4 gal
